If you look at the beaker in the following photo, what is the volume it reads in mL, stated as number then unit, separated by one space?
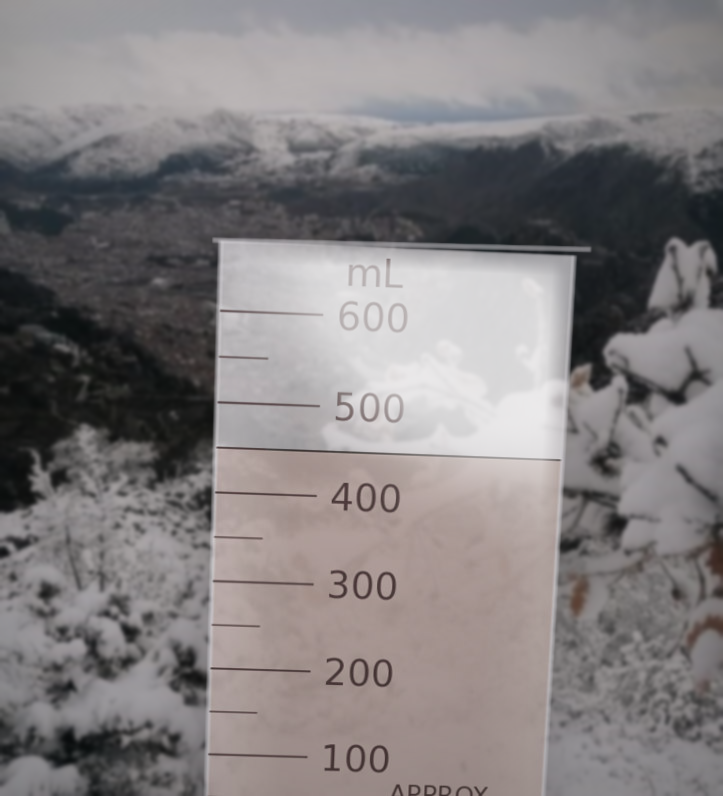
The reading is 450 mL
